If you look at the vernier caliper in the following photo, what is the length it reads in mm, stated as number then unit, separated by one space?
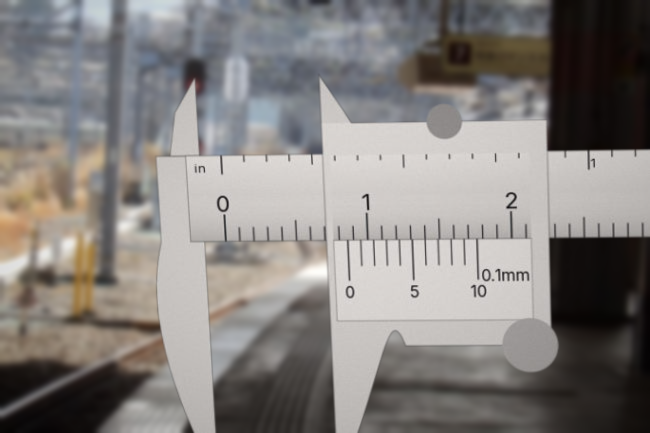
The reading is 8.6 mm
